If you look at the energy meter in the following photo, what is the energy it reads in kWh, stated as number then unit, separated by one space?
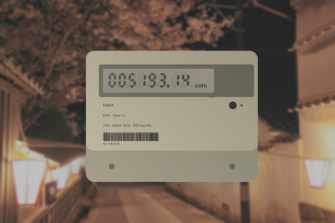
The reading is 5193.14 kWh
